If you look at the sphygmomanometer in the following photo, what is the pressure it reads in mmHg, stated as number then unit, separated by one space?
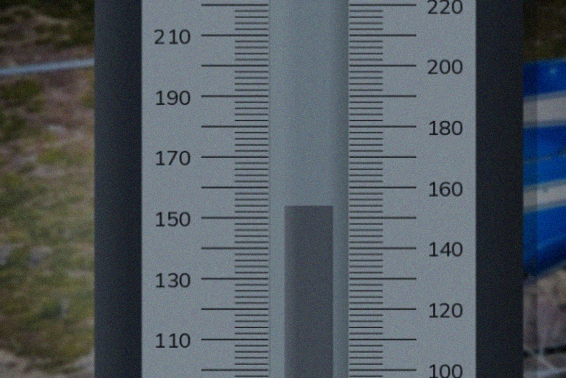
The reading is 154 mmHg
